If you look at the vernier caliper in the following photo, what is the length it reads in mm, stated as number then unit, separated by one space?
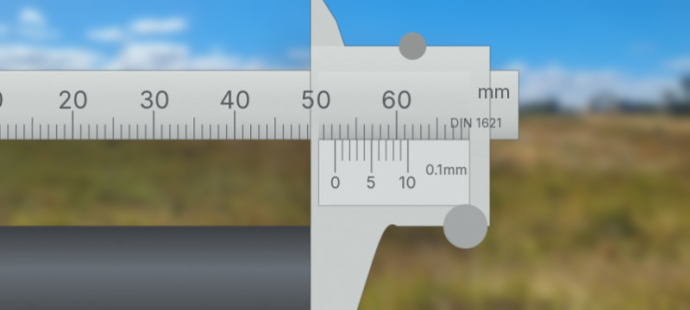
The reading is 52.4 mm
